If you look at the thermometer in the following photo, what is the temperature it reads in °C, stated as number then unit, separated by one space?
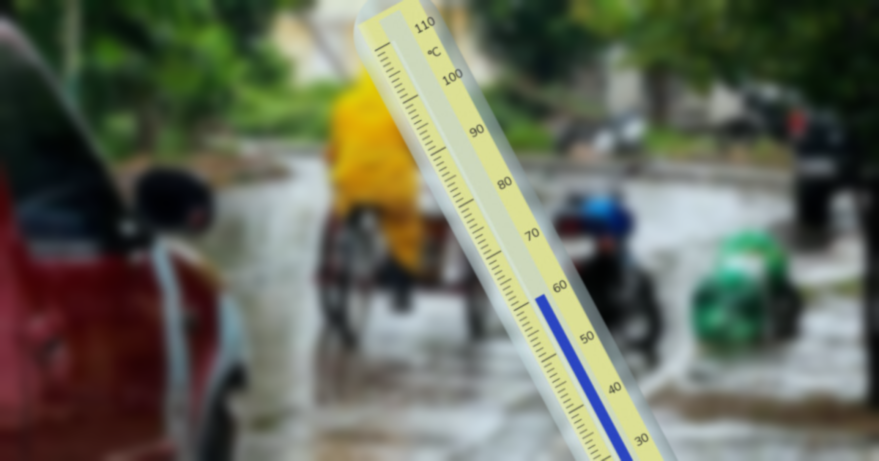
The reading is 60 °C
